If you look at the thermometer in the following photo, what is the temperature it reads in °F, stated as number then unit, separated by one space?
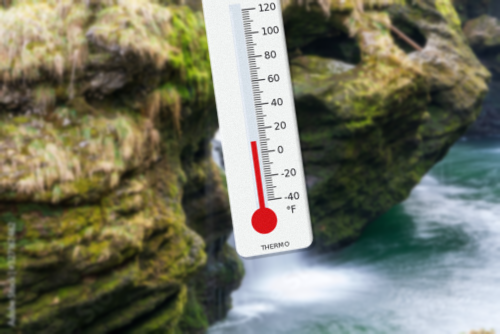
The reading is 10 °F
